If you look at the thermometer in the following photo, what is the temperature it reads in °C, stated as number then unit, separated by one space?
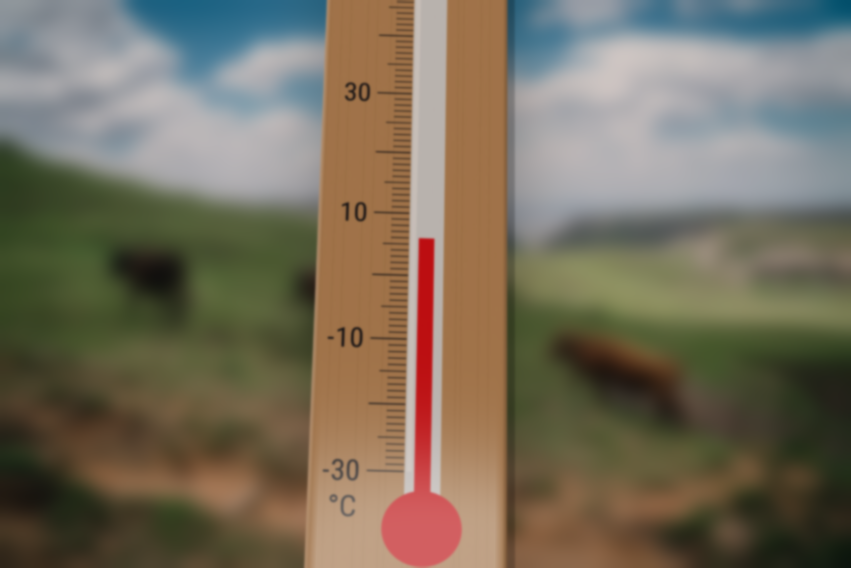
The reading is 6 °C
